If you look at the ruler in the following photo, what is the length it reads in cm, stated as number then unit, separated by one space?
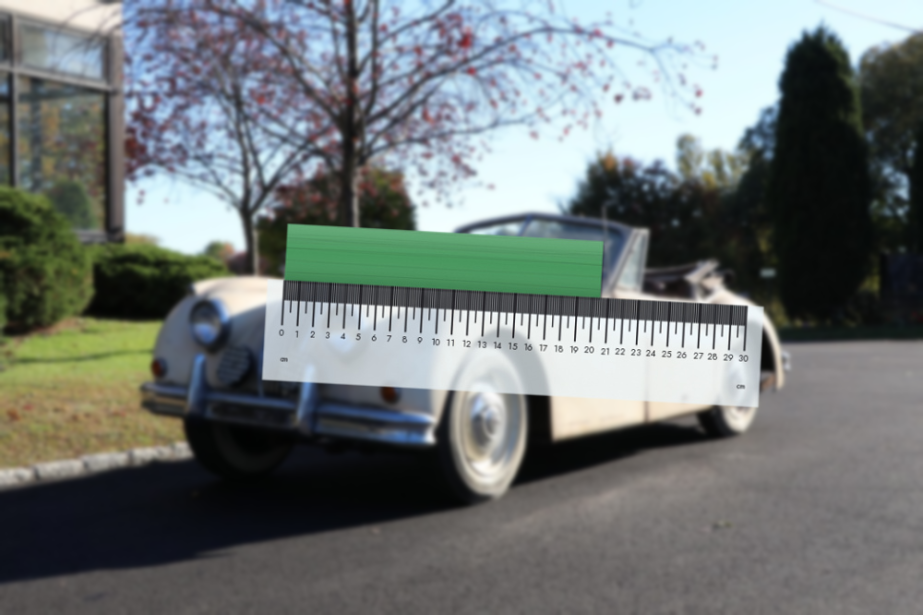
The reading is 20.5 cm
